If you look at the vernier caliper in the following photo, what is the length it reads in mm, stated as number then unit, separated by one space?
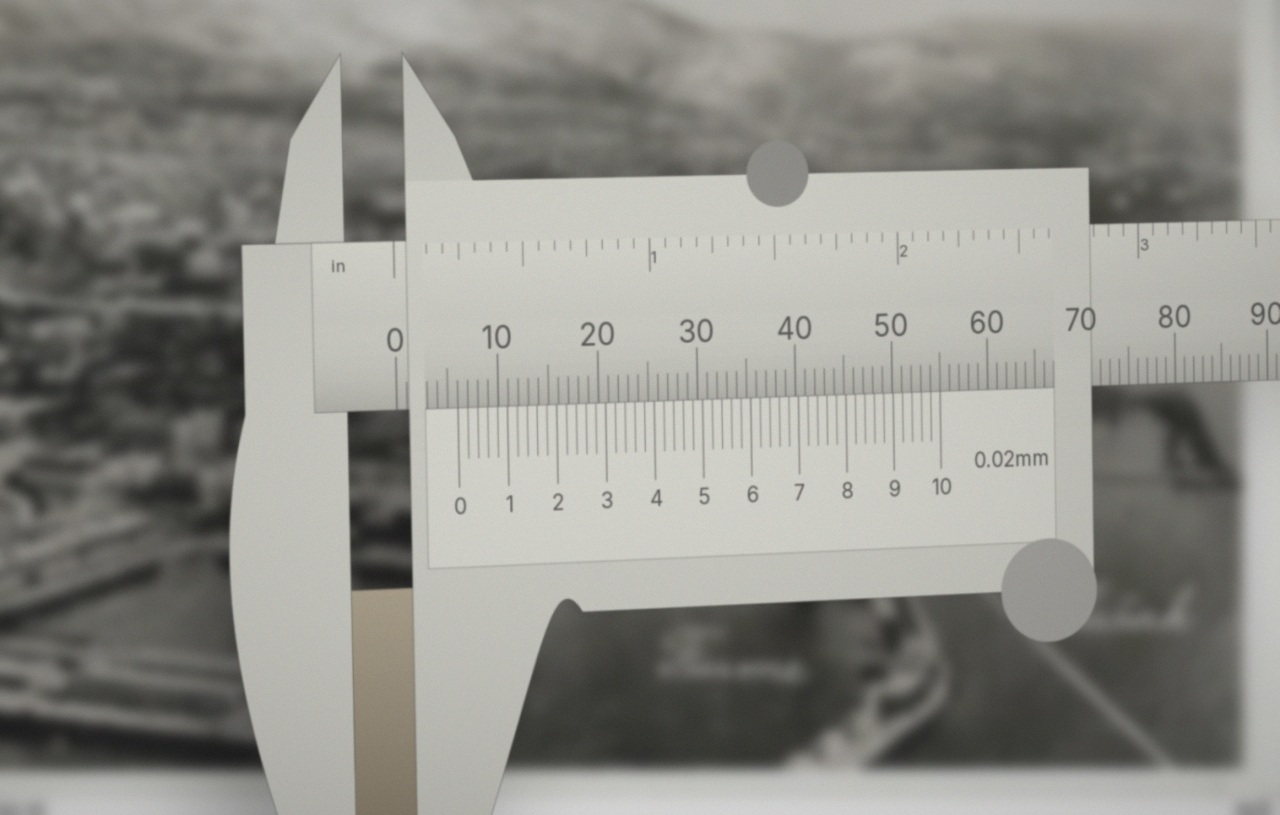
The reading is 6.0 mm
